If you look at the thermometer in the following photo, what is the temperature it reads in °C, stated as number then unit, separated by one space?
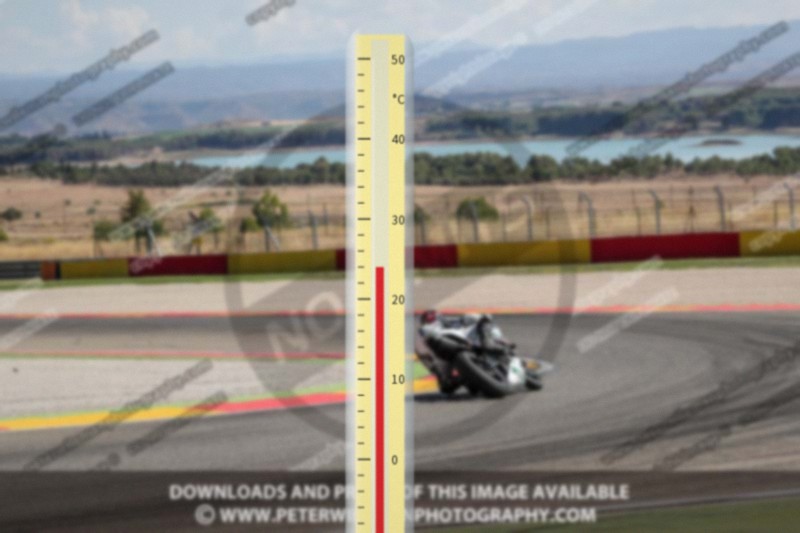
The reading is 24 °C
